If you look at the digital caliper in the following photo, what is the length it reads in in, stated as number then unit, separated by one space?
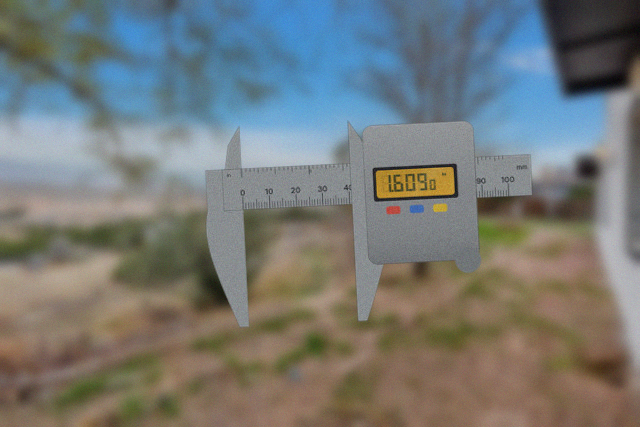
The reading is 1.6090 in
